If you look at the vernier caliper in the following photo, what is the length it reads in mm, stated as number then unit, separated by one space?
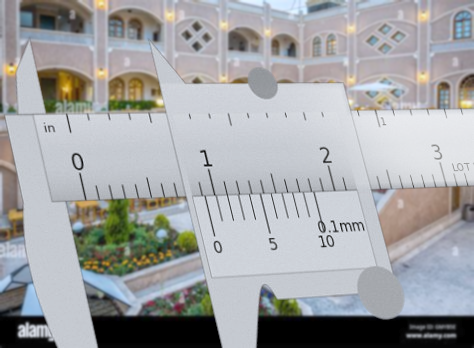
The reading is 9.2 mm
